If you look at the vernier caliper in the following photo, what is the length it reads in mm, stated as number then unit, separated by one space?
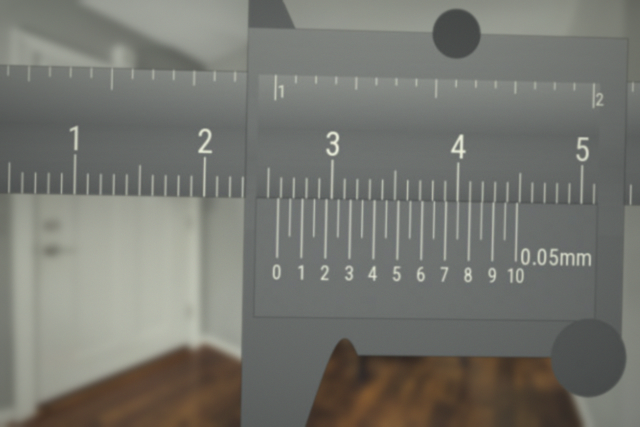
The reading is 25.8 mm
